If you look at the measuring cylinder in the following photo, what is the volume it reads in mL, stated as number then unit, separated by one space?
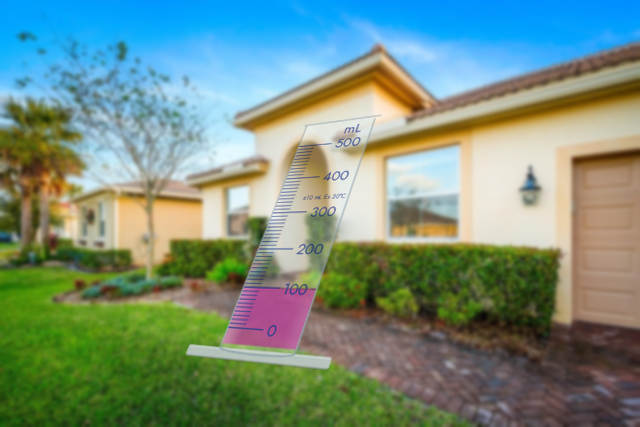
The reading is 100 mL
